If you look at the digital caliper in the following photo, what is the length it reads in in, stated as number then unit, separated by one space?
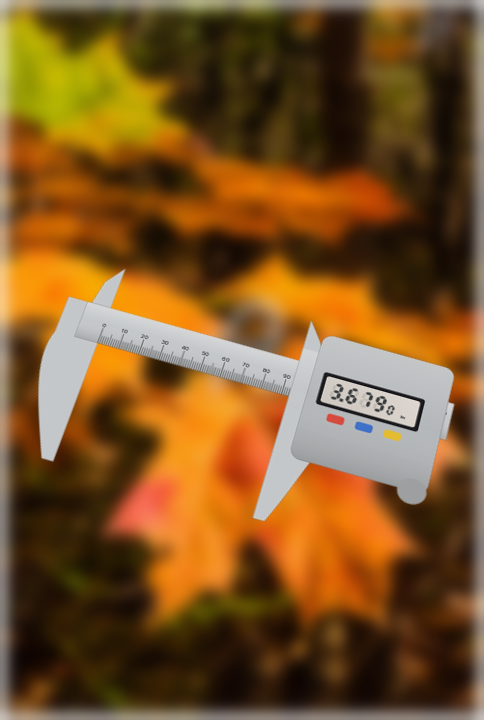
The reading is 3.6790 in
